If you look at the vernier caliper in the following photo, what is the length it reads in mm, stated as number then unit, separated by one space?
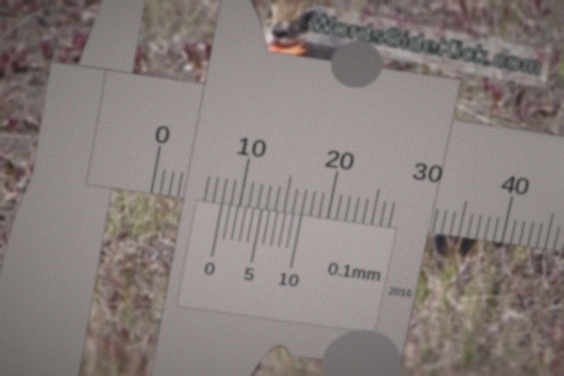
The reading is 8.0 mm
